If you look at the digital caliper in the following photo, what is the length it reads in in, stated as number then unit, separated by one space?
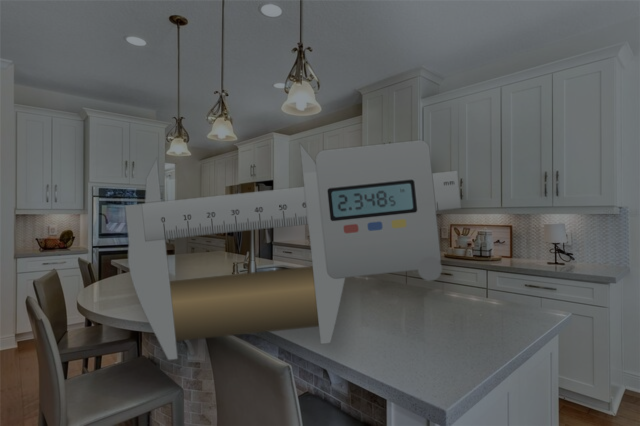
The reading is 2.3485 in
